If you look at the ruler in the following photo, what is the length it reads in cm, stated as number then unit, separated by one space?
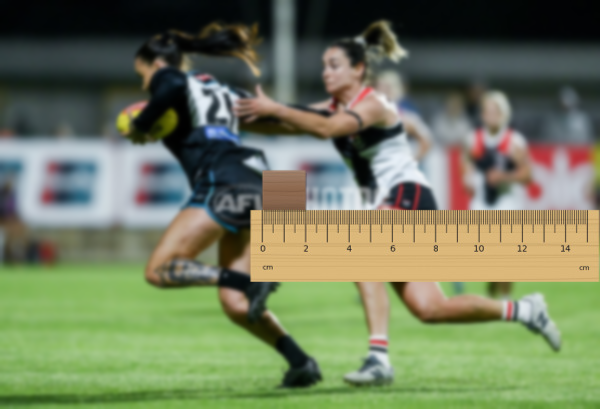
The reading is 2 cm
